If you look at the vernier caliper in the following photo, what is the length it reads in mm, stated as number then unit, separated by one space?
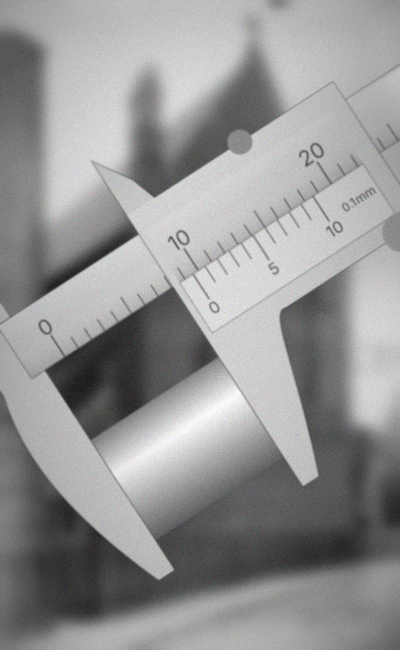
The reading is 9.6 mm
